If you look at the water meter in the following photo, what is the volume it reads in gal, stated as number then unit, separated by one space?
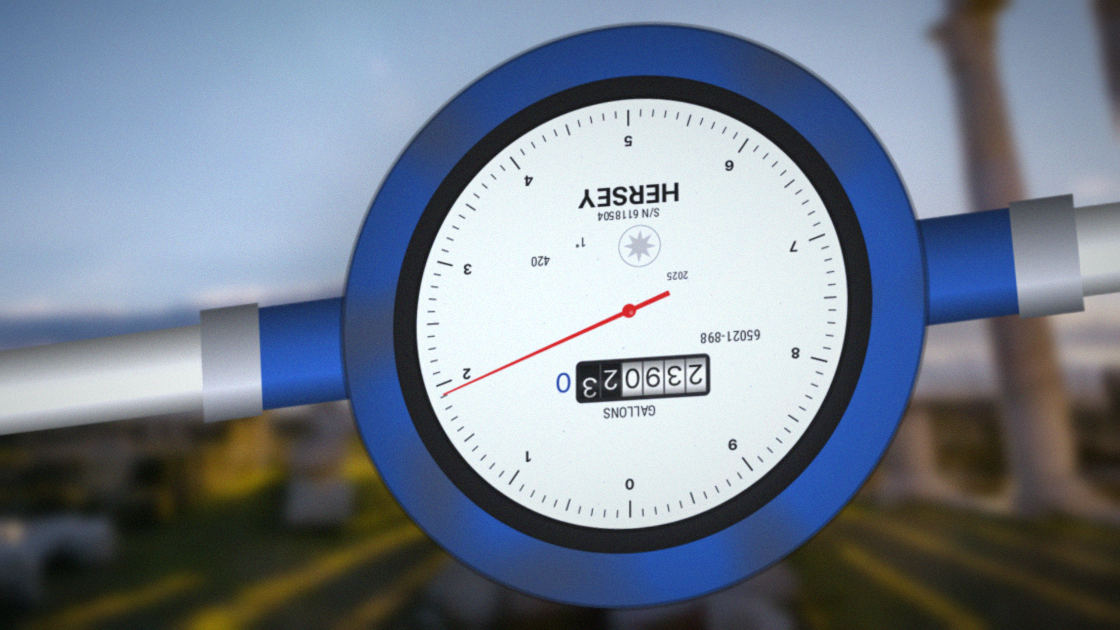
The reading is 2390231.9 gal
